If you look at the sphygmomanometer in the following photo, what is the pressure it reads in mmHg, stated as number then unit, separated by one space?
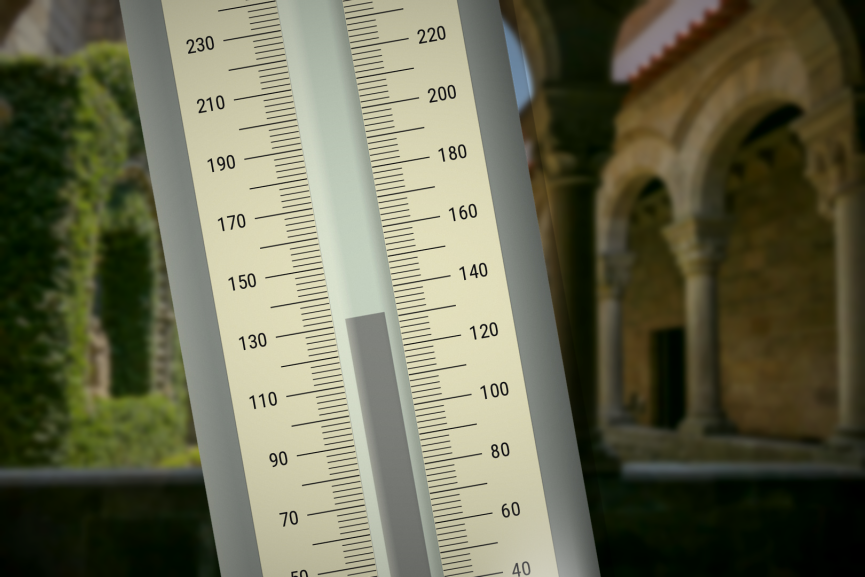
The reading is 132 mmHg
